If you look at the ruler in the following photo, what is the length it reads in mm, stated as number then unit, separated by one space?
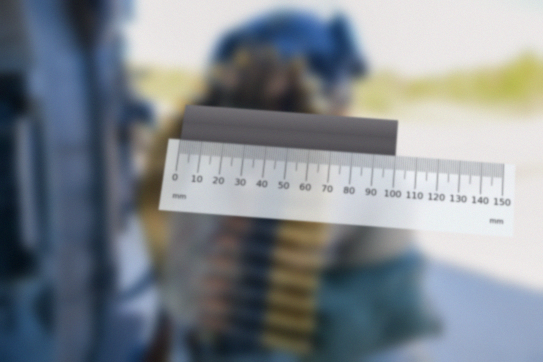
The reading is 100 mm
